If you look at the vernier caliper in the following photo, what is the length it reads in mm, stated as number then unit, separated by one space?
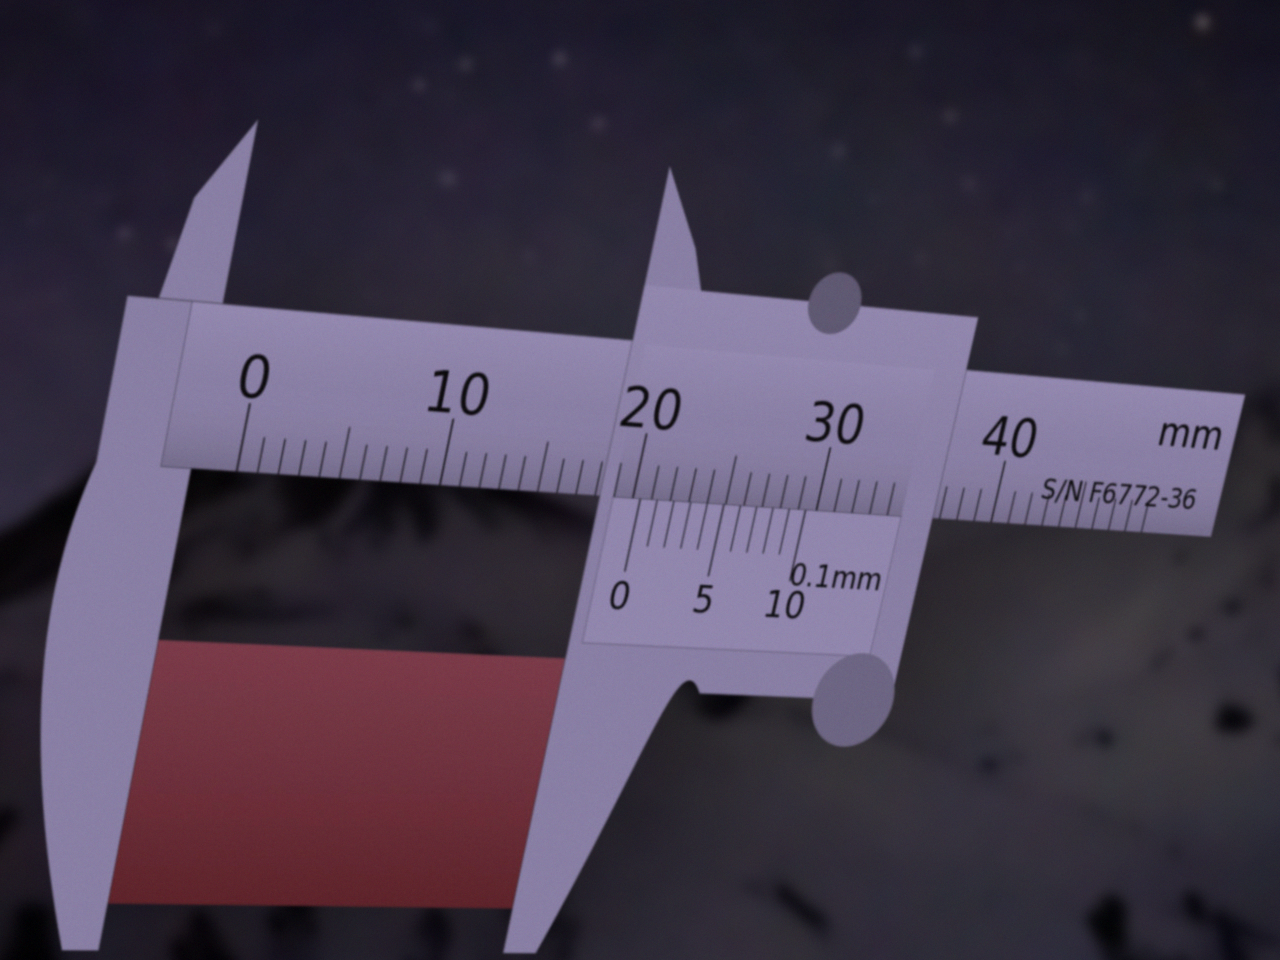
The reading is 20.4 mm
